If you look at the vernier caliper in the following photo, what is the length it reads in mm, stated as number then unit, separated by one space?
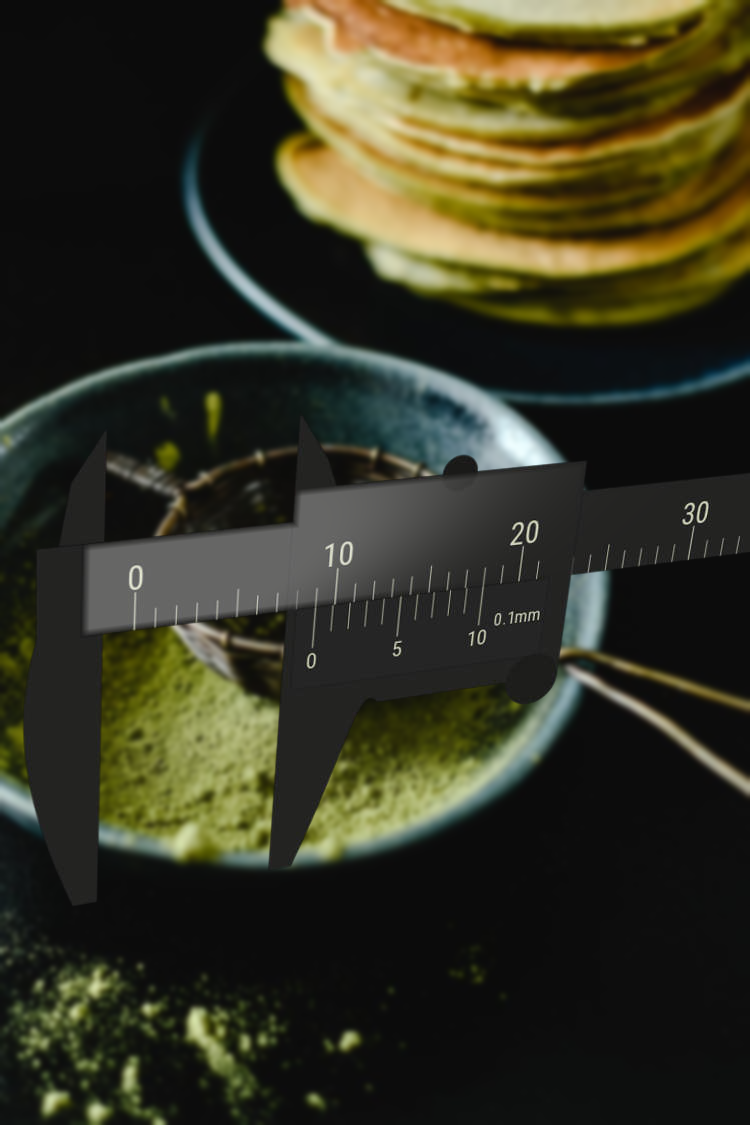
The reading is 9.0 mm
